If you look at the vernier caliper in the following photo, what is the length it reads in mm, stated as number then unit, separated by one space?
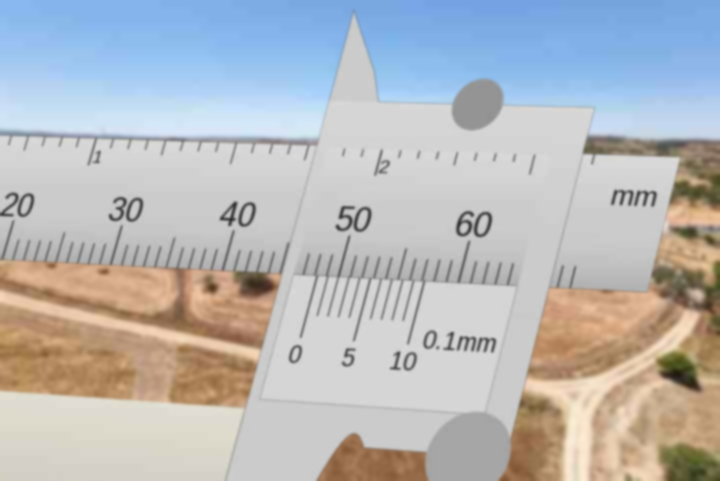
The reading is 48.2 mm
